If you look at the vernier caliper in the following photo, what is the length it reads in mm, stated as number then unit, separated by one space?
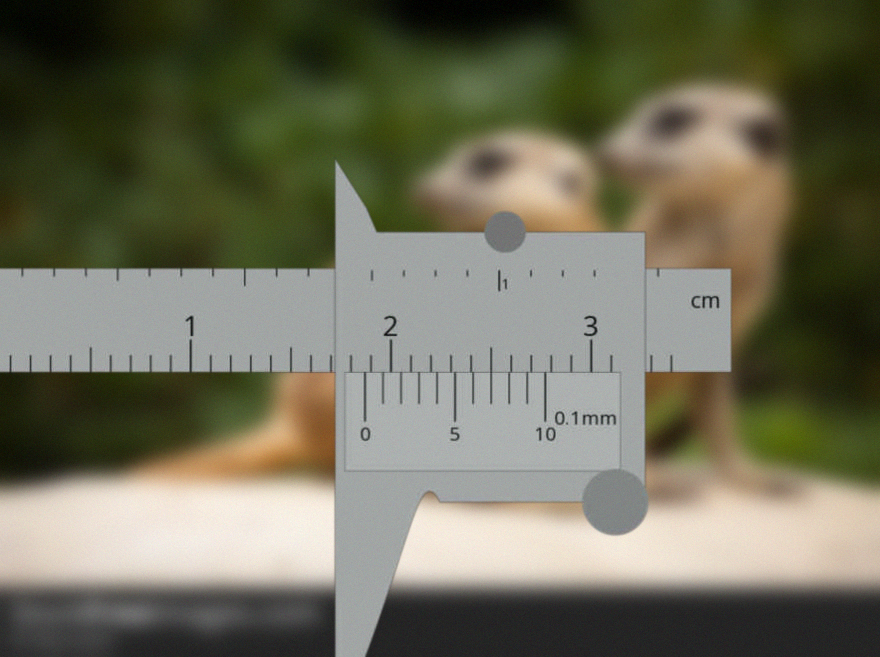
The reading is 18.7 mm
